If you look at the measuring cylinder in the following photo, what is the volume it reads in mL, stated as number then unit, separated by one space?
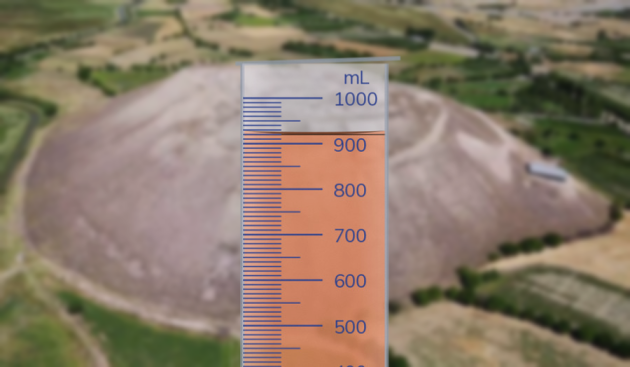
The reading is 920 mL
